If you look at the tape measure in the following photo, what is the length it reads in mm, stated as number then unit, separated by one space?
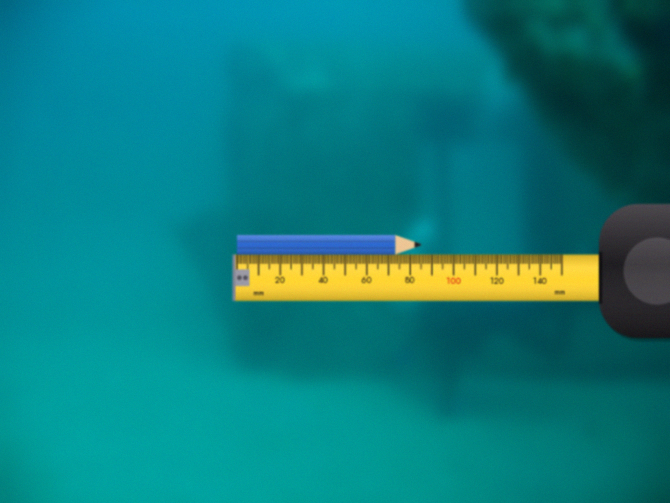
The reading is 85 mm
